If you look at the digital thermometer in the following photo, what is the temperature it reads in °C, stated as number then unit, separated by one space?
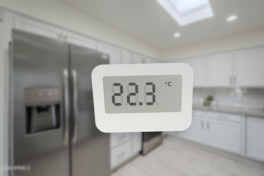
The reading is 22.3 °C
